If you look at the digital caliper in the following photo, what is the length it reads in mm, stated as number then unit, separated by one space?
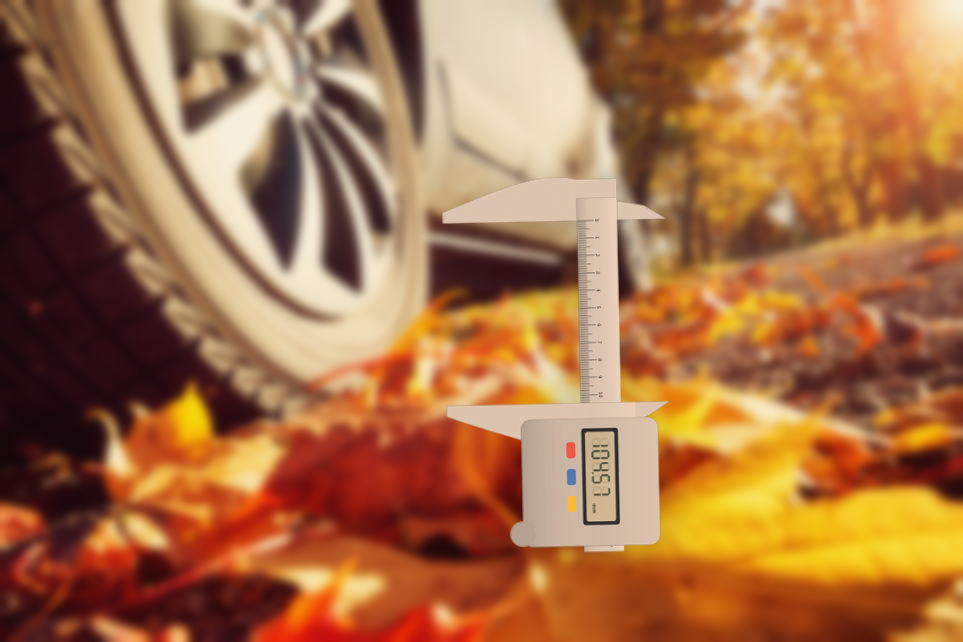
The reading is 104.57 mm
